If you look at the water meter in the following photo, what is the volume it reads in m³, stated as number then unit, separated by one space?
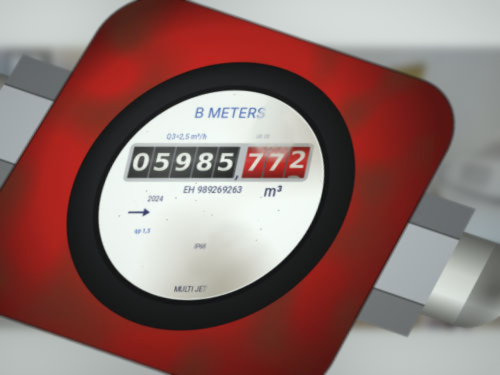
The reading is 5985.772 m³
